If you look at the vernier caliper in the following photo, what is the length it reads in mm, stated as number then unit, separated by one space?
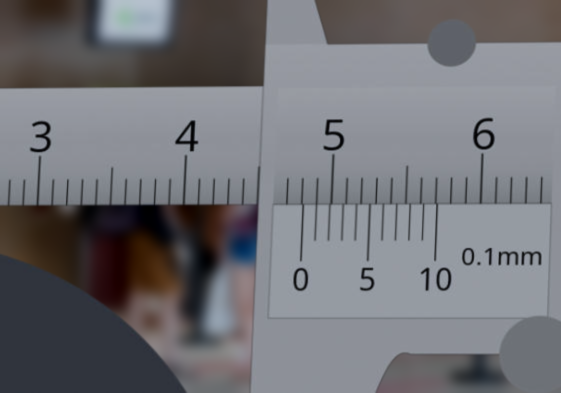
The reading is 48.1 mm
